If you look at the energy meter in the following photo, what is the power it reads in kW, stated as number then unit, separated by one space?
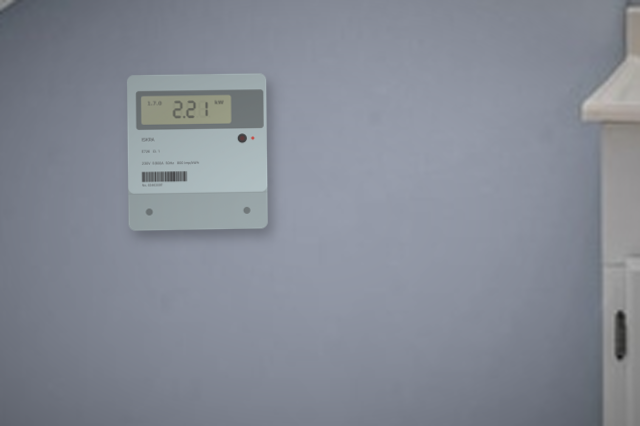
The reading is 2.21 kW
